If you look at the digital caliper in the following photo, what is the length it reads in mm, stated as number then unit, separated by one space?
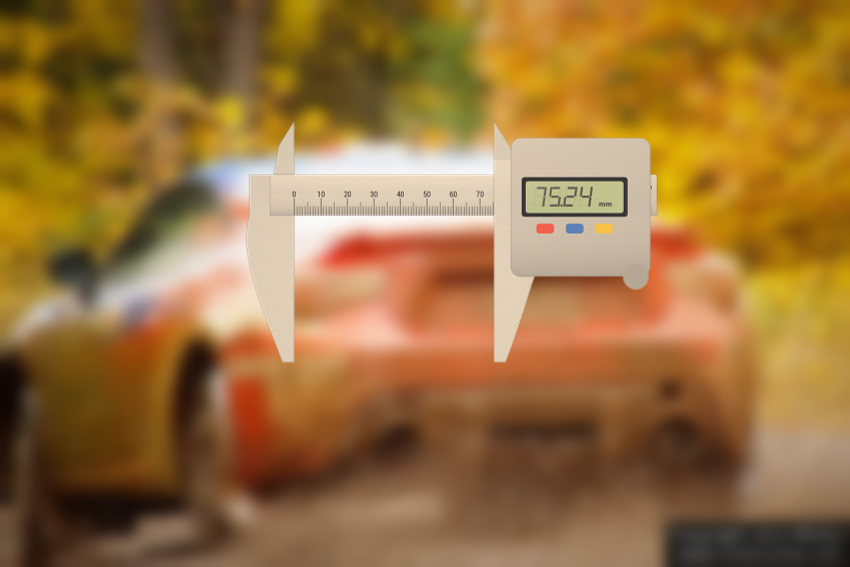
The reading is 75.24 mm
